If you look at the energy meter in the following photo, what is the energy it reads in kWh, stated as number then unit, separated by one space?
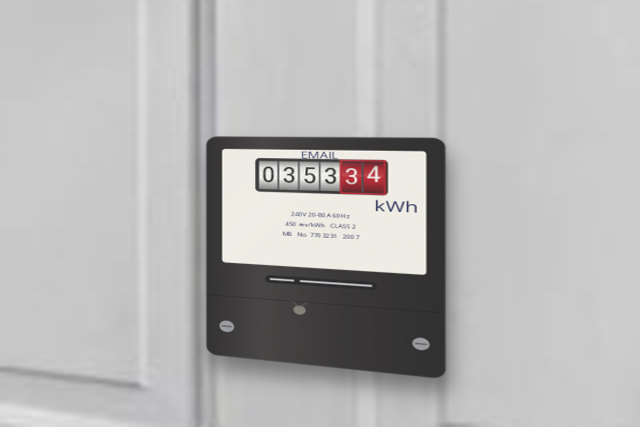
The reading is 353.34 kWh
